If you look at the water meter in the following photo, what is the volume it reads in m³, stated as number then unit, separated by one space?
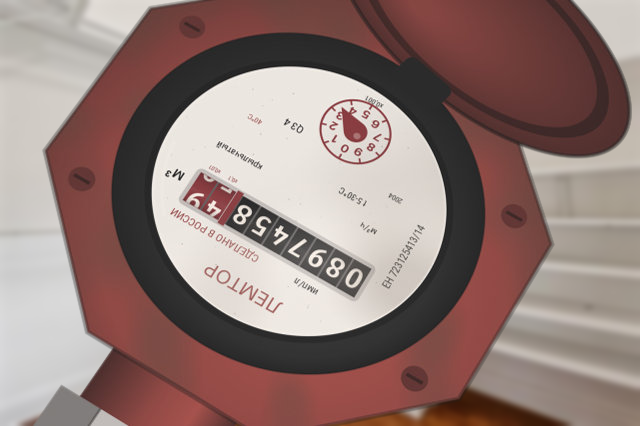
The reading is 897458.493 m³
